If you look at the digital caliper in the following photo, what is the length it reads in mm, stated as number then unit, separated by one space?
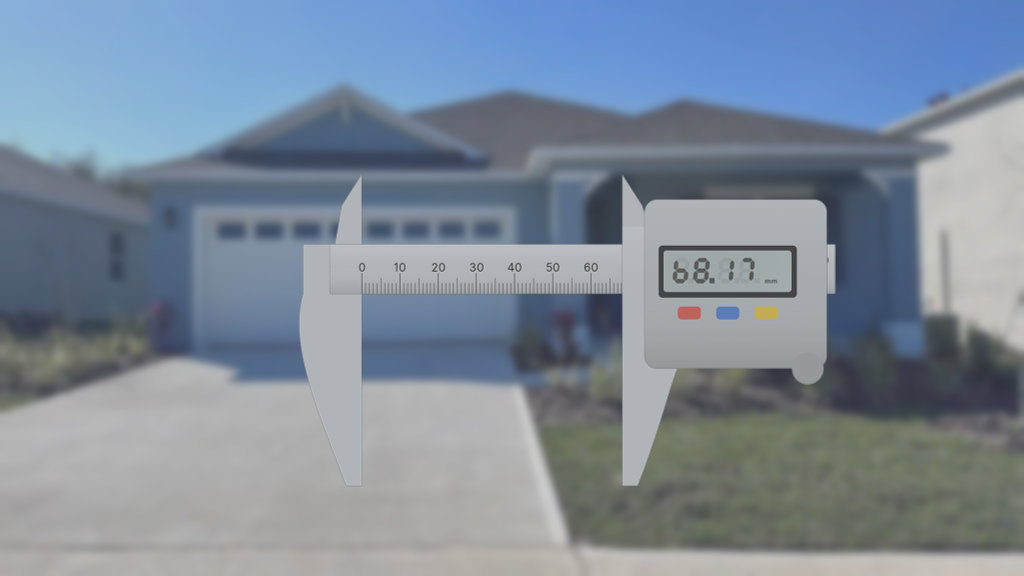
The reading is 68.17 mm
